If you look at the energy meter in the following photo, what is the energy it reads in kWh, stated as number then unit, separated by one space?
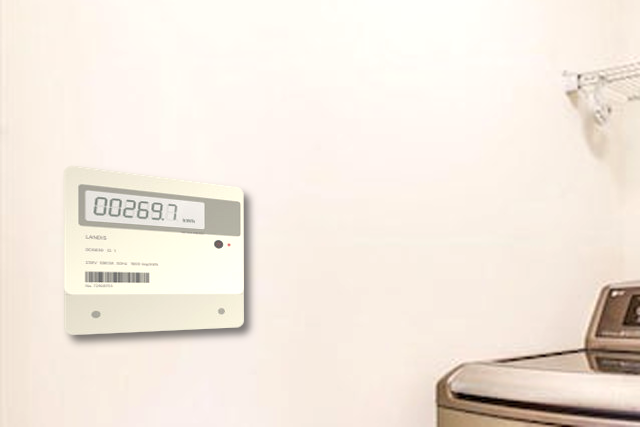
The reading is 269.7 kWh
